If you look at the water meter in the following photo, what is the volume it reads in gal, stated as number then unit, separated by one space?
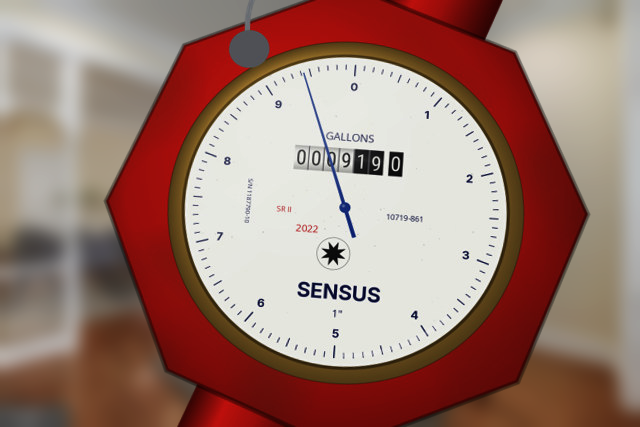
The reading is 9189.4 gal
